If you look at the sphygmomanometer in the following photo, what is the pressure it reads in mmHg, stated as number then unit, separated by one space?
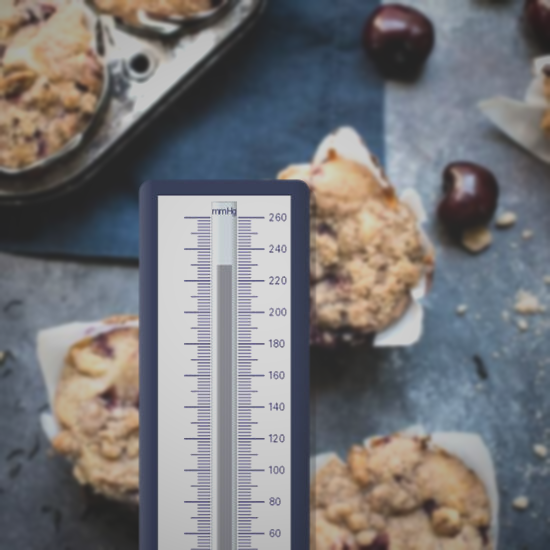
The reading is 230 mmHg
